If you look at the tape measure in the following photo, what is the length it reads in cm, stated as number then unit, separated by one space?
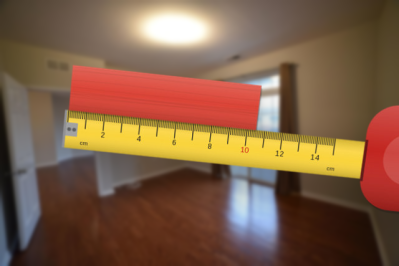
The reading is 10.5 cm
